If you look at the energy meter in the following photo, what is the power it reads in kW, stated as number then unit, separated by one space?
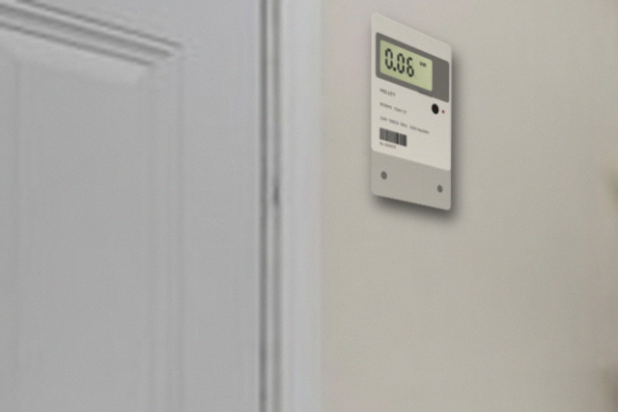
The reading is 0.06 kW
